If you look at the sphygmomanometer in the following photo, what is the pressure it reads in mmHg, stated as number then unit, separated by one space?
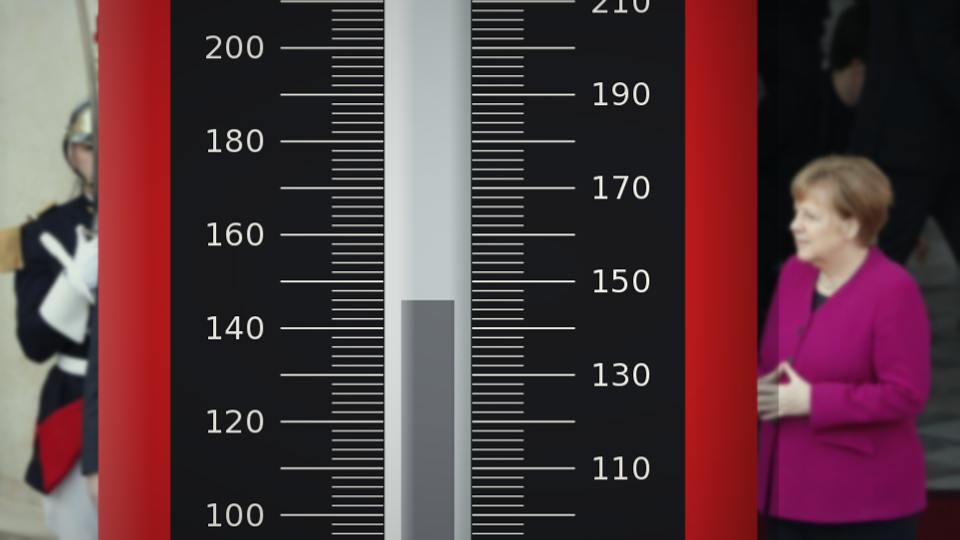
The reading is 146 mmHg
